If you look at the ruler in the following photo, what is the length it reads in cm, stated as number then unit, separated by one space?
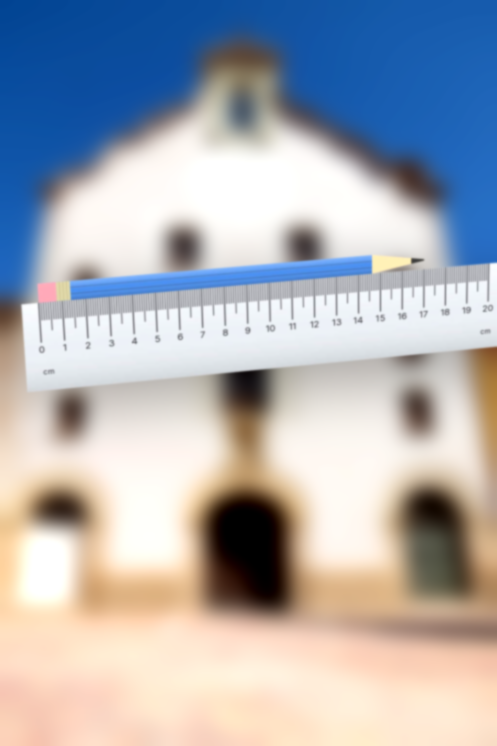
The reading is 17 cm
